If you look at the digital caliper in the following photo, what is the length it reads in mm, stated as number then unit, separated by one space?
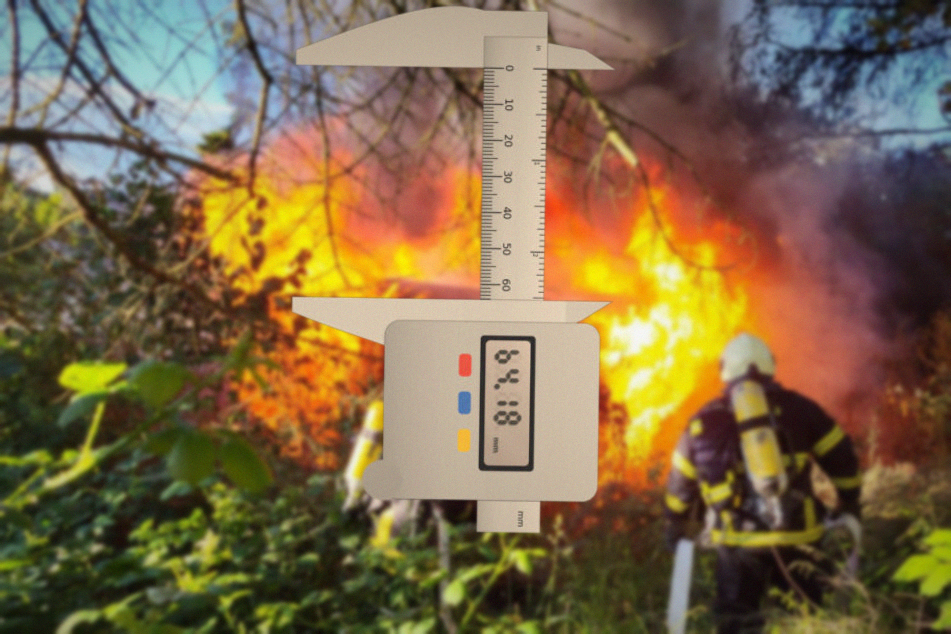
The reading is 64.18 mm
